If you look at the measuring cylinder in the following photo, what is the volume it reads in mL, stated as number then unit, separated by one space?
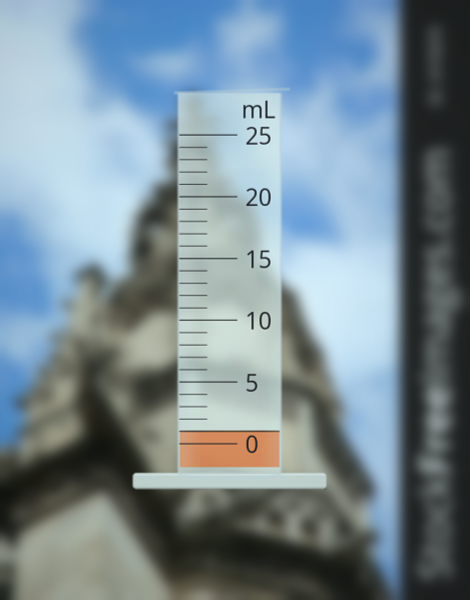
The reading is 1 mL
